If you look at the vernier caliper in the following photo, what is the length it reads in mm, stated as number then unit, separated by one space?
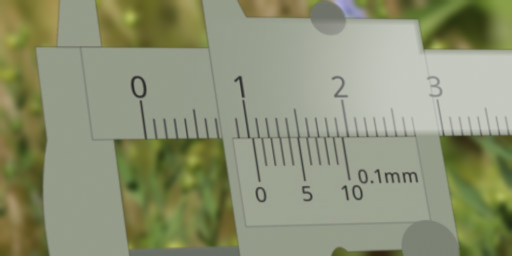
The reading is 10.4 mm
